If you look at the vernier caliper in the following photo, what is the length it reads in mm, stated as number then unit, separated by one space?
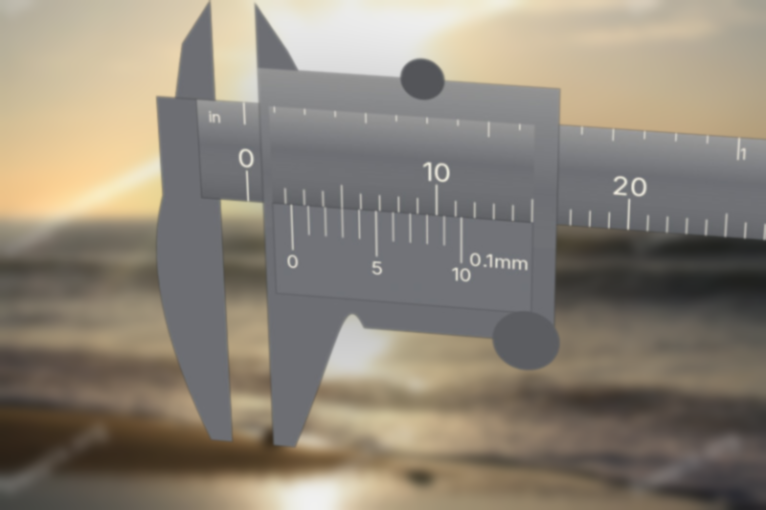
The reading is 2.3 mm
